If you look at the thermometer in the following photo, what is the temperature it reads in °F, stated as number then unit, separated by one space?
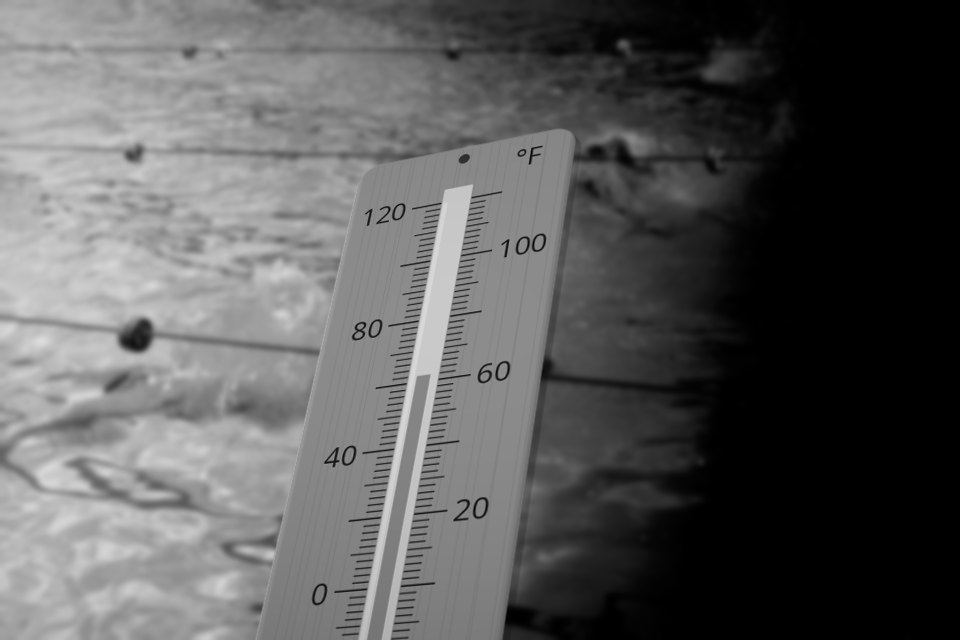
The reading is 62 °F
